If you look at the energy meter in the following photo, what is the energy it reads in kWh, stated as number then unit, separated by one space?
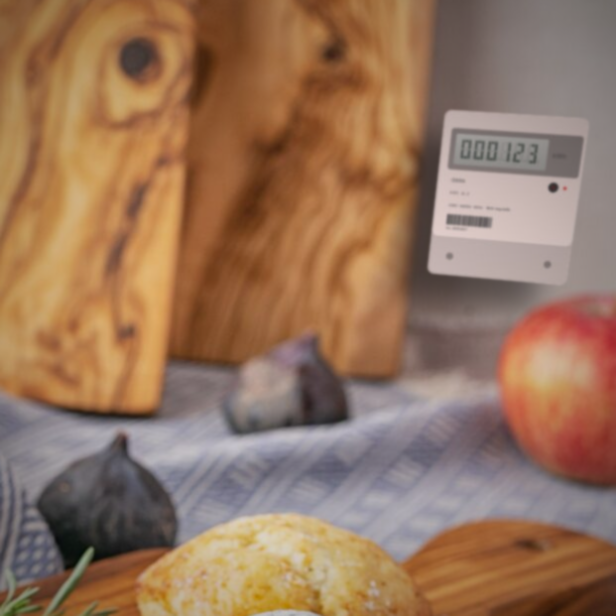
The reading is 123 kWh
